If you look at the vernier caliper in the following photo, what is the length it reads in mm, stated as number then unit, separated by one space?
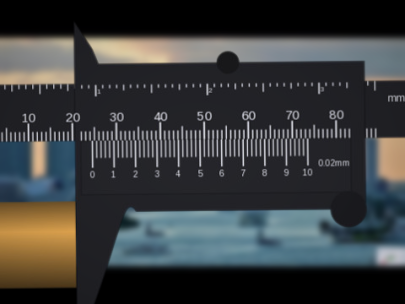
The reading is 24.5 mm
